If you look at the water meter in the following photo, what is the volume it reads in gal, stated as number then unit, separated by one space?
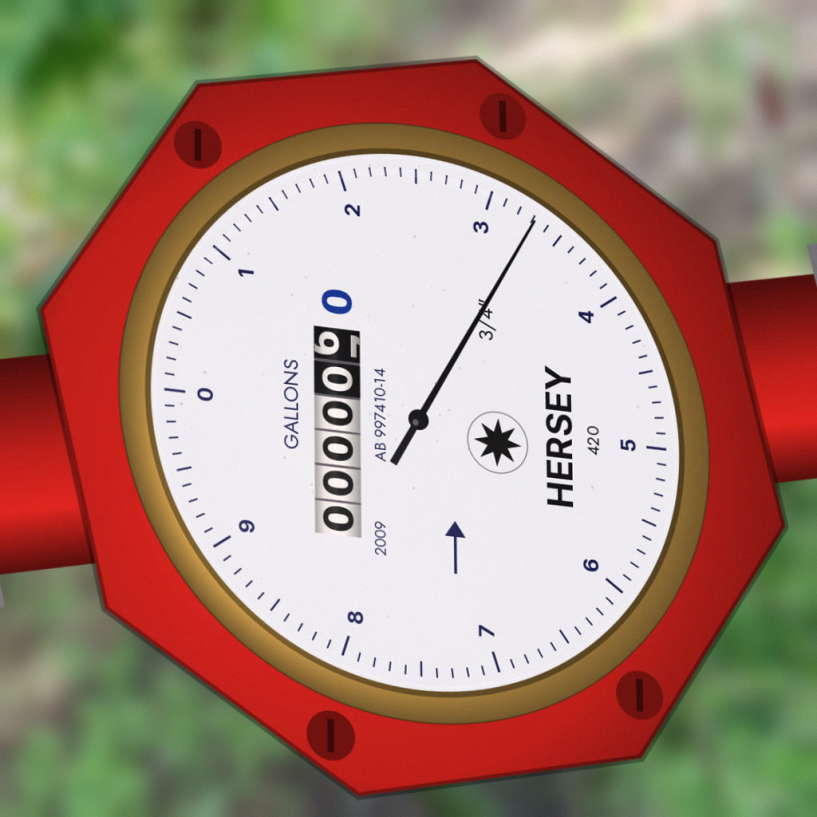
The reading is 63.3 gal
